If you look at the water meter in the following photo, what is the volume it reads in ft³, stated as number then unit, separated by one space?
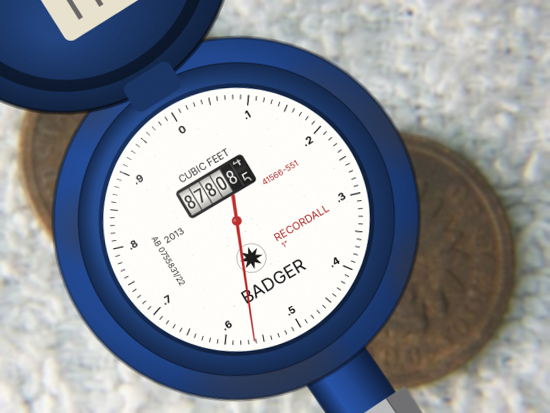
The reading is 878084.56 ft³
